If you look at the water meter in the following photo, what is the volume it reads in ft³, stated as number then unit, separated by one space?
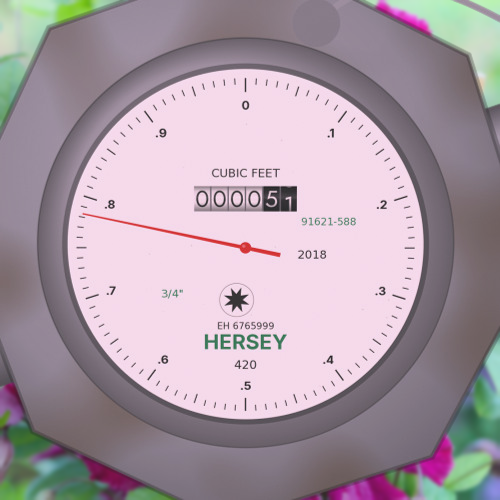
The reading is 50.78 ft³
